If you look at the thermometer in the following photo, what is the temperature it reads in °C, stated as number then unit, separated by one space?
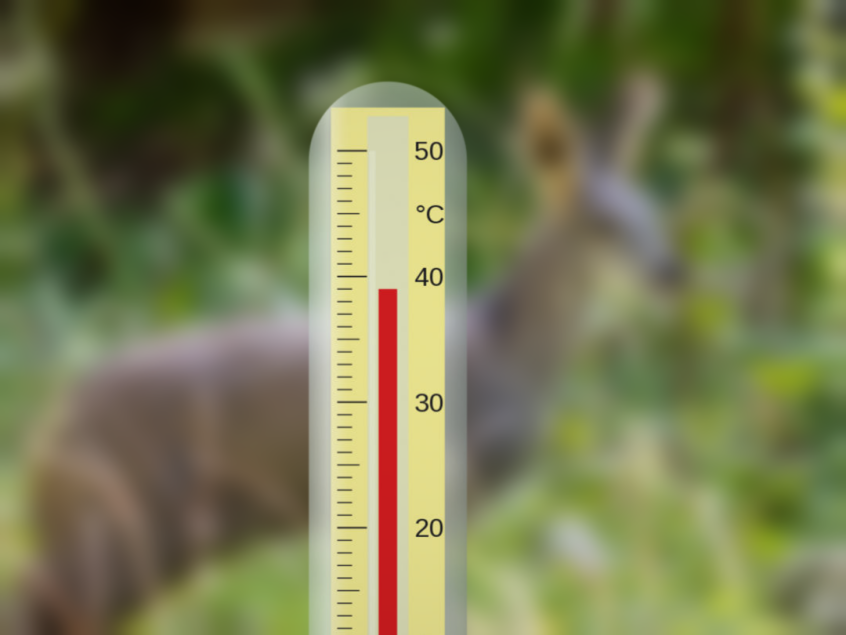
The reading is 39 °C
